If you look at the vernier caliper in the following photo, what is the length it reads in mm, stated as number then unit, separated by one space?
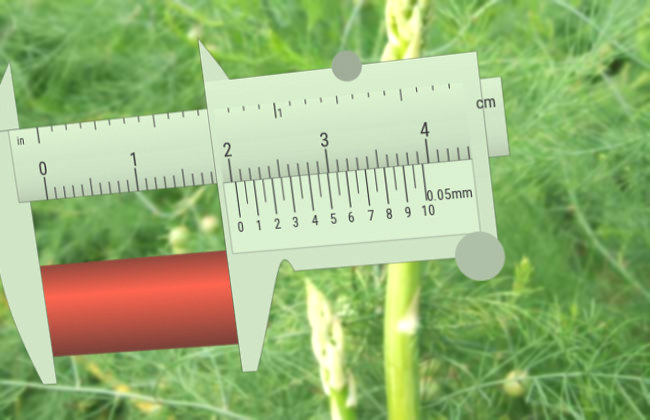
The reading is 20.4 mm
